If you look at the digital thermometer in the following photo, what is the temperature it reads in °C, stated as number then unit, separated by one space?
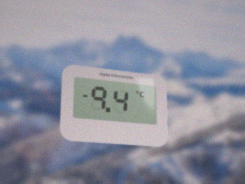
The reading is -9.4 °C
